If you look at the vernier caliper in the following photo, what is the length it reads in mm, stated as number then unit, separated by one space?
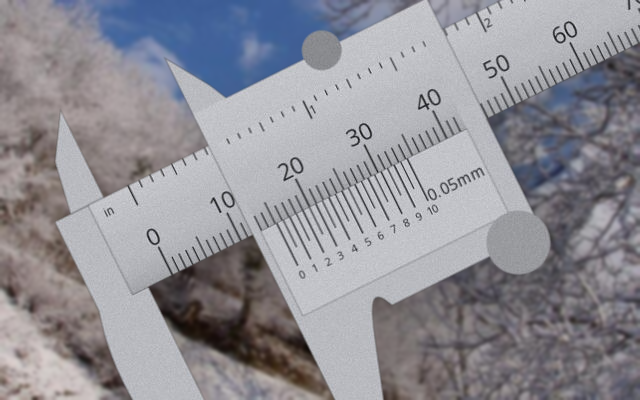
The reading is 15.2 mm
